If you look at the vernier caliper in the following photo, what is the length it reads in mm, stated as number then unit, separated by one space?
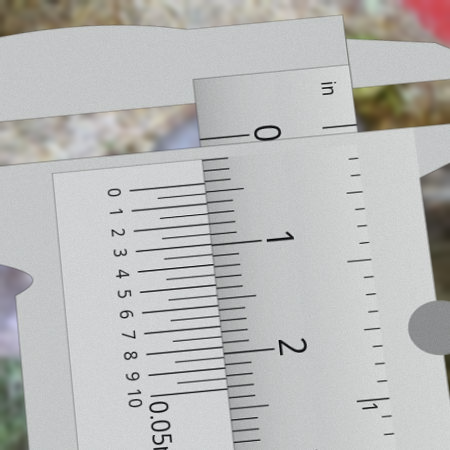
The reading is 4.2 mm
